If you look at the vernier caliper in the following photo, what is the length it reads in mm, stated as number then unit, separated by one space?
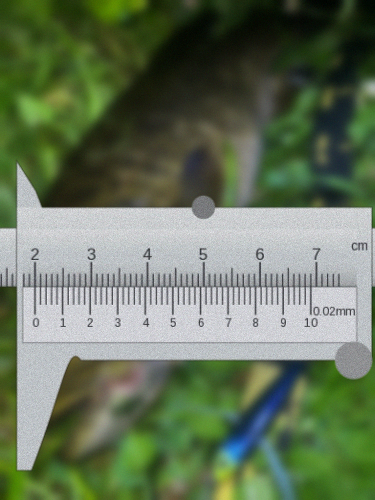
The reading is 20.0 mm
